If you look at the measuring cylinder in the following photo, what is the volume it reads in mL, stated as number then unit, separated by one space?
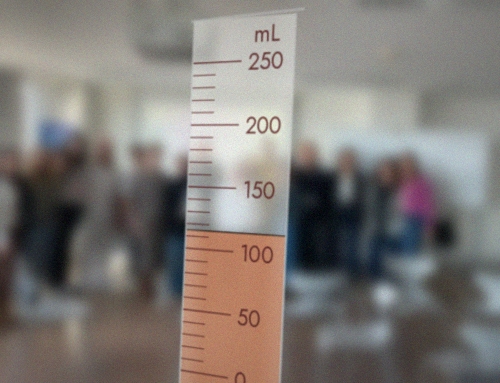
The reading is 115 mL
